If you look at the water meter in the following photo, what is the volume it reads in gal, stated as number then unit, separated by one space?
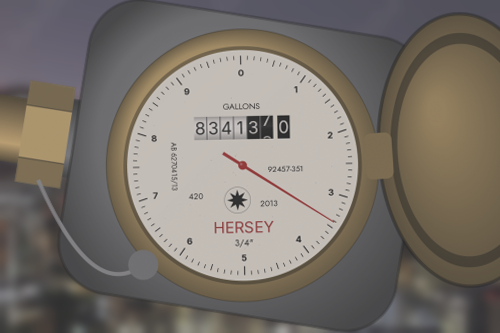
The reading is 8341373.4 gal
